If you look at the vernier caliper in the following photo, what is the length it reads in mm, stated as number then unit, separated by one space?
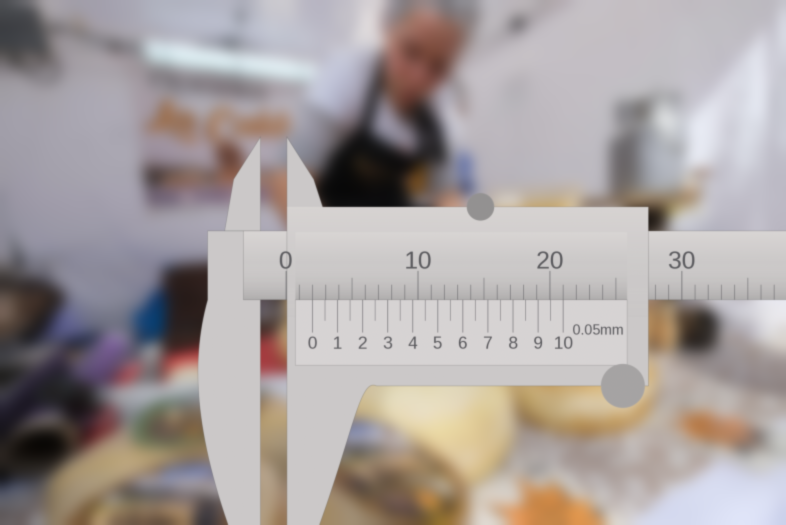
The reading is 2.0 mm
